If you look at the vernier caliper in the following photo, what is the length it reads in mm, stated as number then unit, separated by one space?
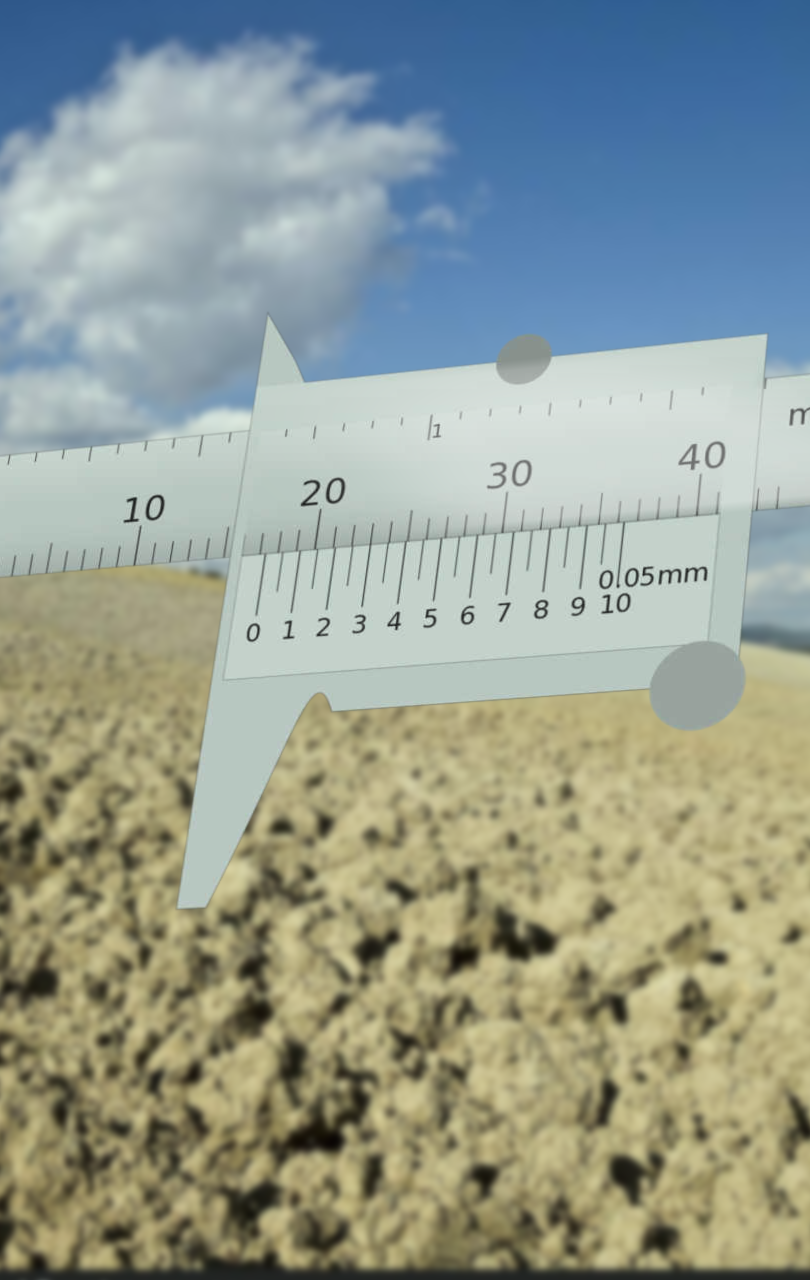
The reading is 17.3 mm
